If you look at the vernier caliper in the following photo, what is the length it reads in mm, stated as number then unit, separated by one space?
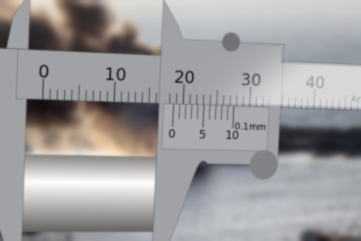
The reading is 18.6 mm
